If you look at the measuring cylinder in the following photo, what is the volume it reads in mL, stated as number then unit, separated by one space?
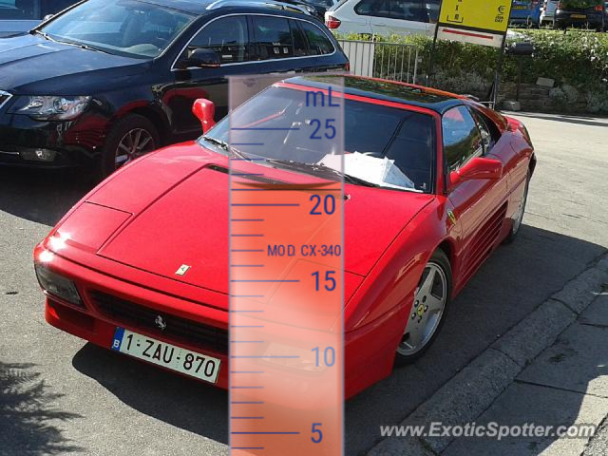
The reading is 21 mL
